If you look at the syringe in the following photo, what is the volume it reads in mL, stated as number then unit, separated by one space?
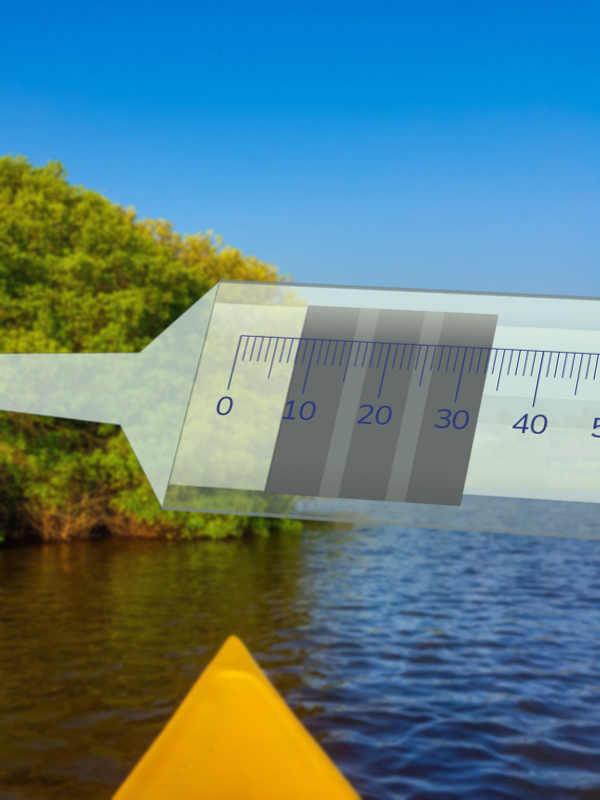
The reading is 8 mL
